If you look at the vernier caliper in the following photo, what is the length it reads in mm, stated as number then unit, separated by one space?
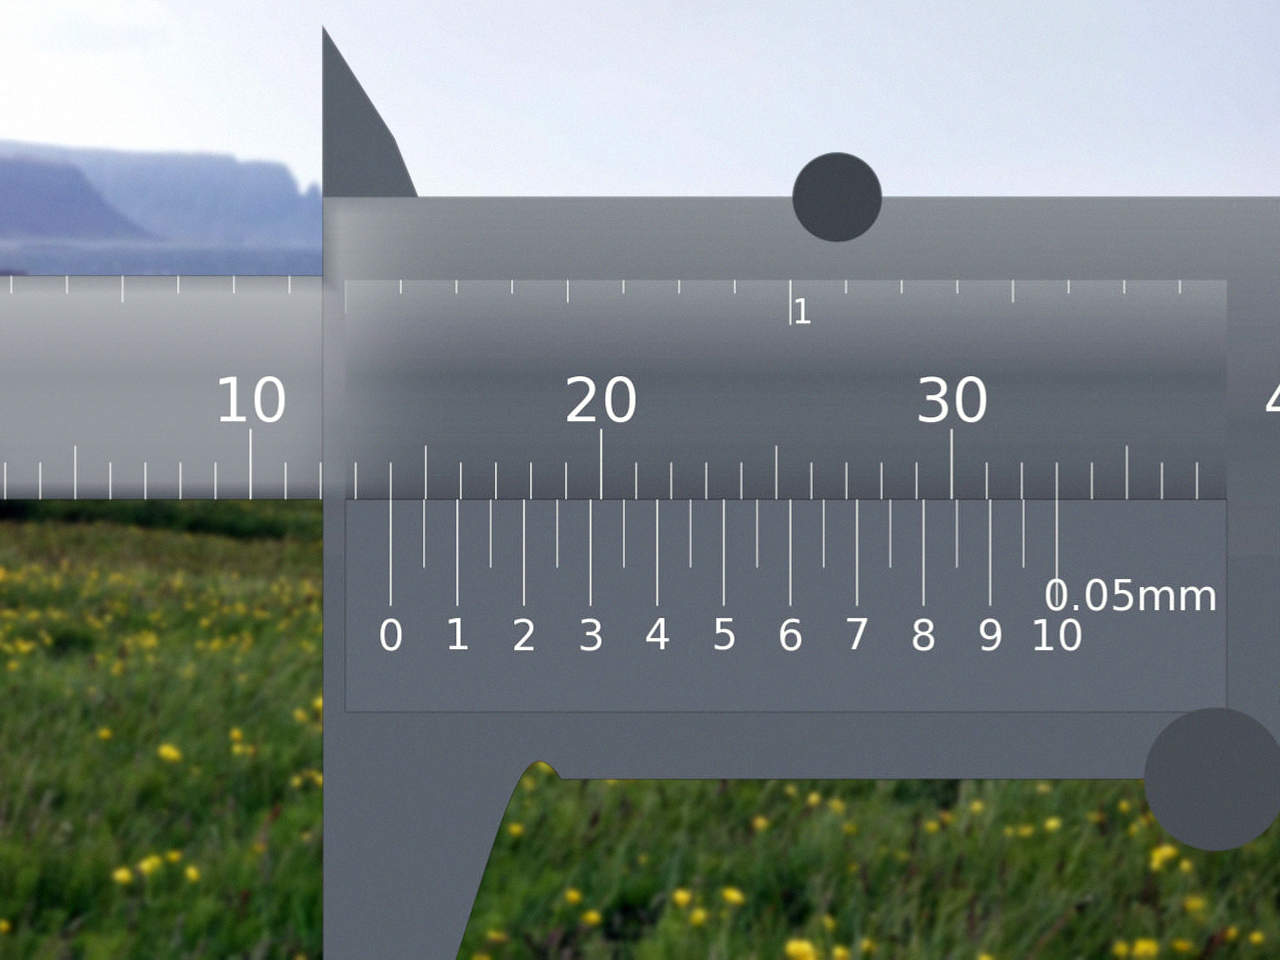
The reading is 14.00 mm
